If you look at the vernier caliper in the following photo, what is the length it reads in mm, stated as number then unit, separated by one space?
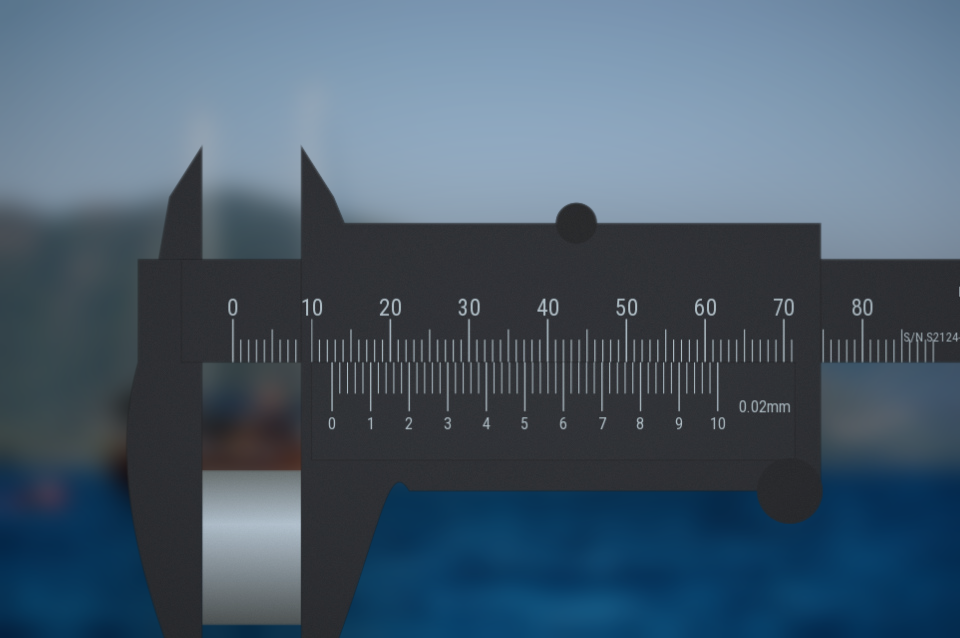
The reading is 12.6 mm
